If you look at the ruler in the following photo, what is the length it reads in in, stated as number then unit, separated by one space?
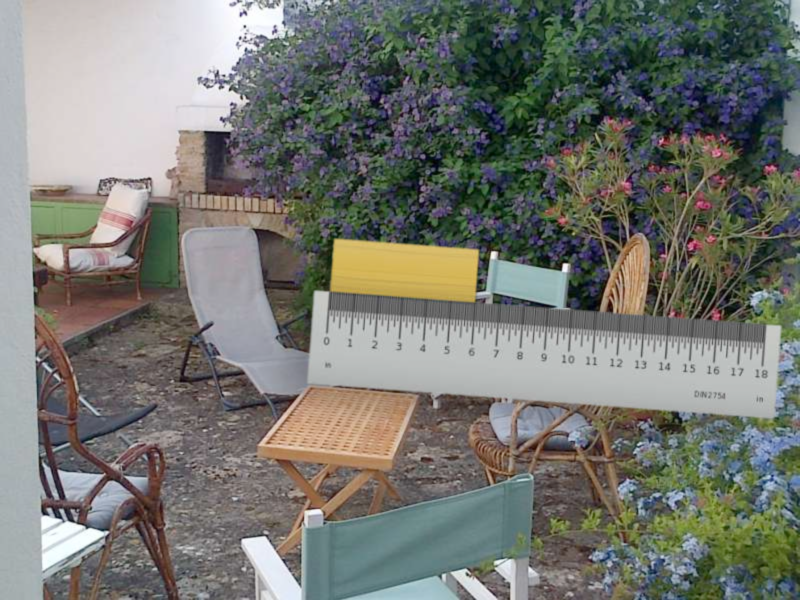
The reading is 6 in
